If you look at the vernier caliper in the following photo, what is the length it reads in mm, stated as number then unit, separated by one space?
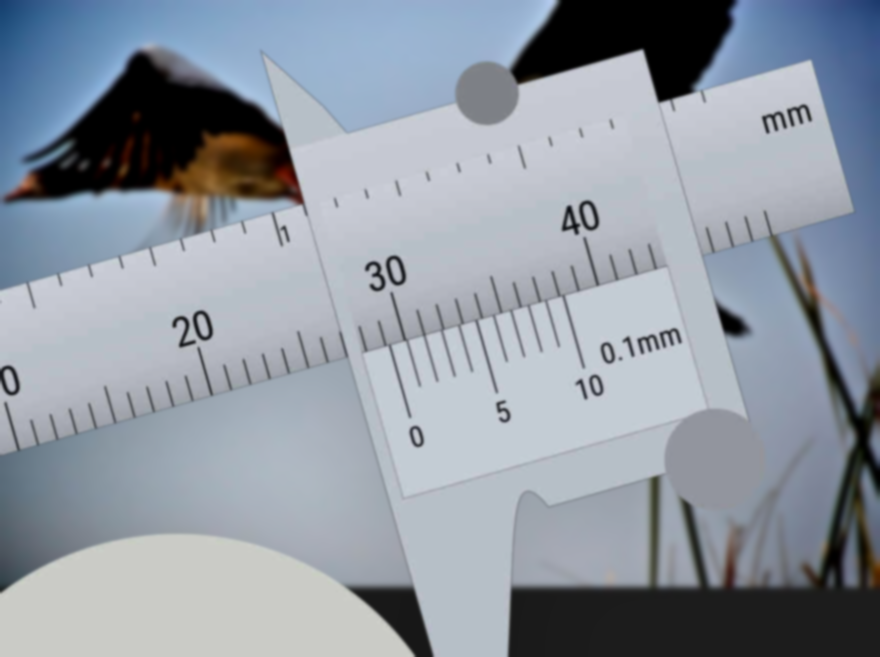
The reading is 29.2 mm
